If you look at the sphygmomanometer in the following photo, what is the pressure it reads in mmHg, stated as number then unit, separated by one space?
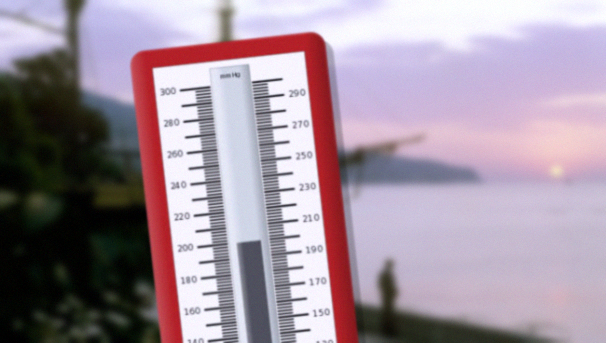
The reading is 200 mmHg
